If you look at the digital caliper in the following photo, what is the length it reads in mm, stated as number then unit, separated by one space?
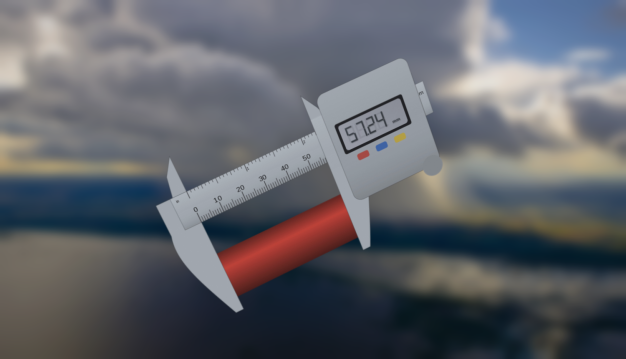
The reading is 57.24 mm
